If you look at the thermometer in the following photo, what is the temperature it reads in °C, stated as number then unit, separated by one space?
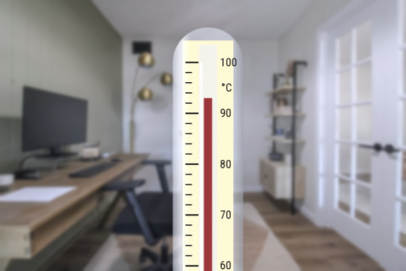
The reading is 93 °C
